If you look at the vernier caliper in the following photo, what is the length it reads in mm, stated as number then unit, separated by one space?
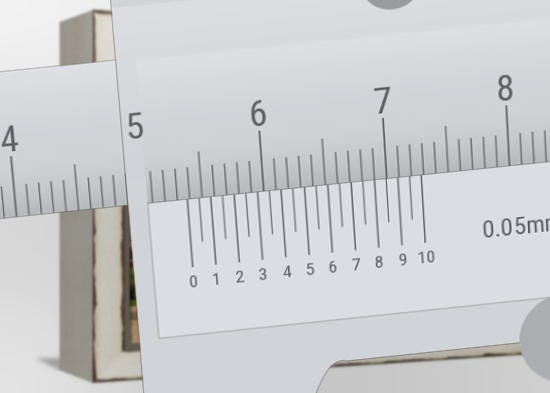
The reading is 53.8 mm
